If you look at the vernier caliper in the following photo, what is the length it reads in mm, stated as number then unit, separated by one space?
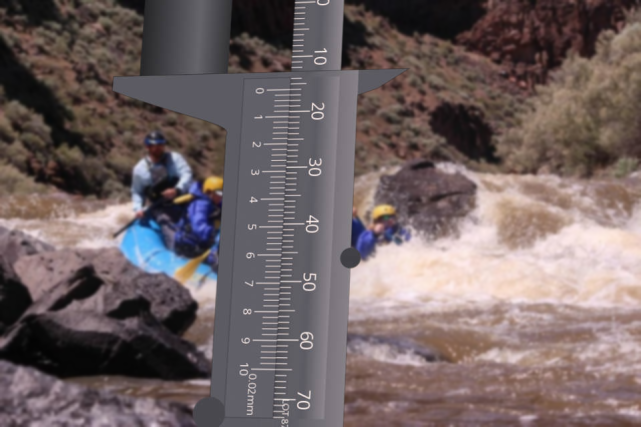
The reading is 16.0 mm
